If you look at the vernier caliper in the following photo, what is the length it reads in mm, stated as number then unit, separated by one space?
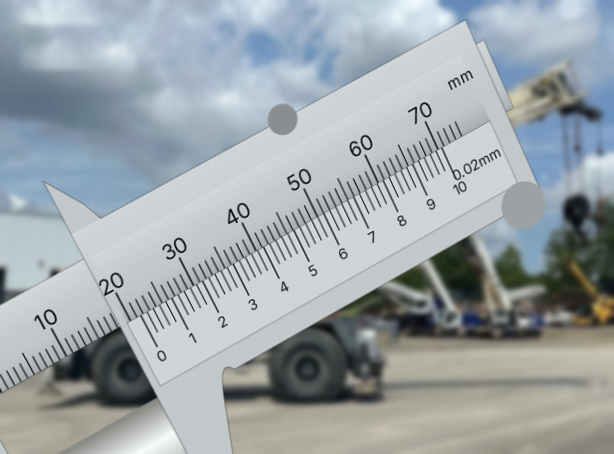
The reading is 21.6 mm
